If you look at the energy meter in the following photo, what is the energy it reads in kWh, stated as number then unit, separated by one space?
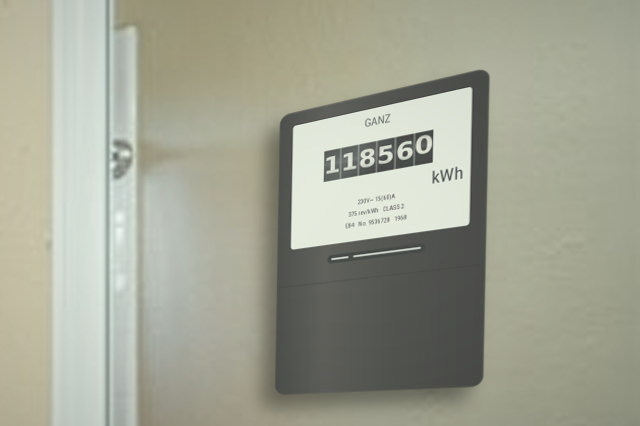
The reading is 118560 kWh
